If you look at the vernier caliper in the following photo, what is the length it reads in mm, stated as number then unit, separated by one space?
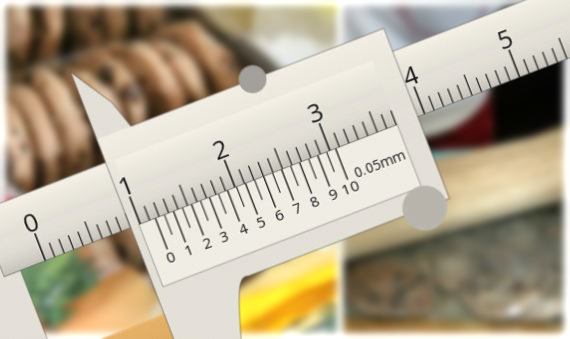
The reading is 11.6 mm
